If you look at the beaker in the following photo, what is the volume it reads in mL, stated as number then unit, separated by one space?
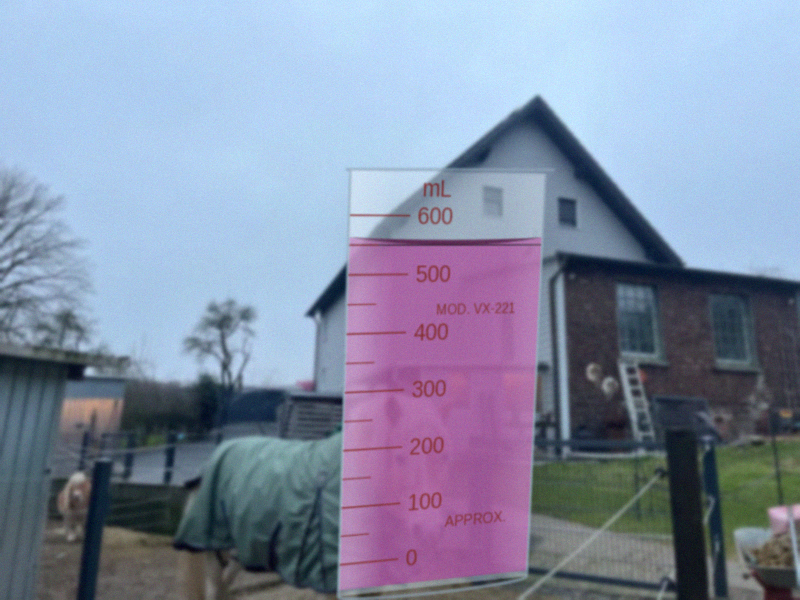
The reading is 550 mL
